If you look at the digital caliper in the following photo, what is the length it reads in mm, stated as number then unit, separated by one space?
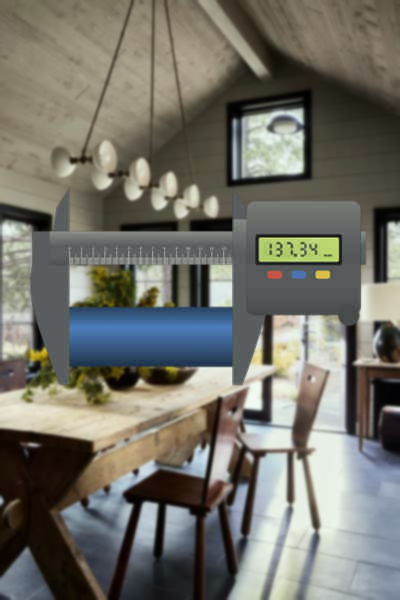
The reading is 137.34 mm
